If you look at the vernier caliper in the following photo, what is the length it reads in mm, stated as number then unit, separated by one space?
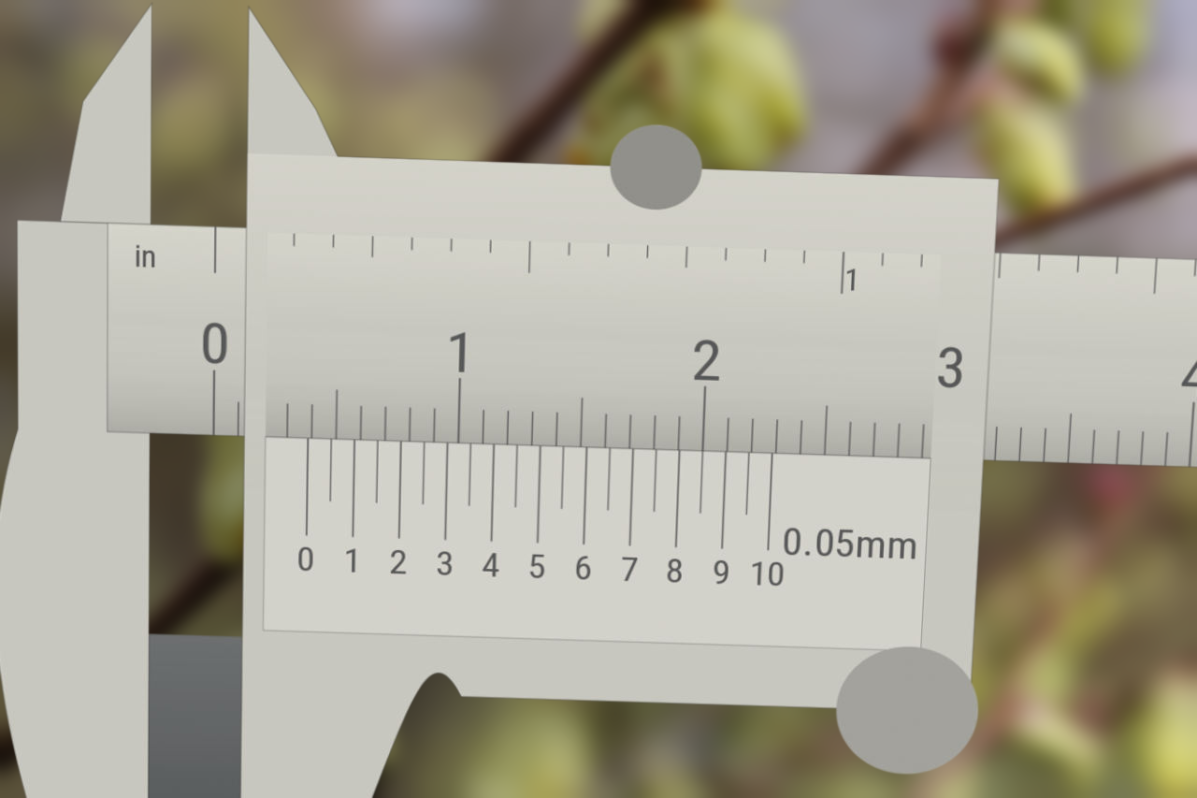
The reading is 3.85 mm
